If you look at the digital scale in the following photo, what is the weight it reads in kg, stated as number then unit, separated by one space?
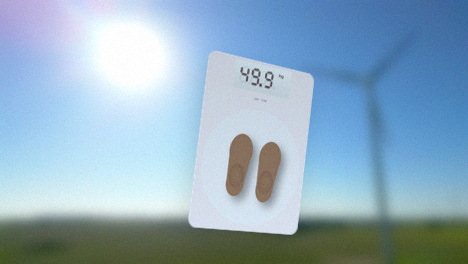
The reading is 49.9 kg
